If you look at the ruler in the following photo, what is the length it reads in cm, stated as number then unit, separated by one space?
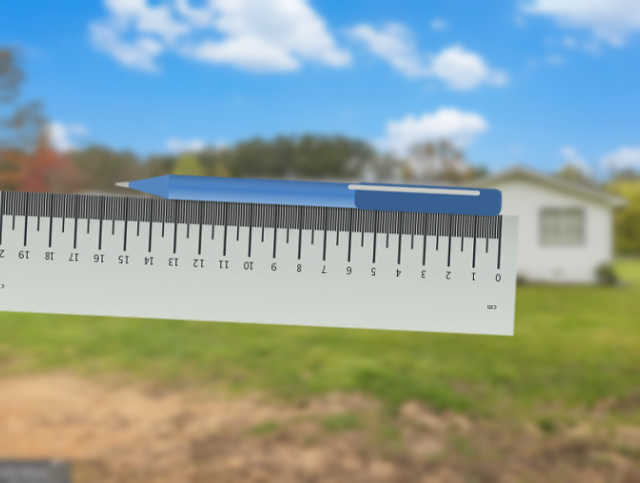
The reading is 15.5 cm
